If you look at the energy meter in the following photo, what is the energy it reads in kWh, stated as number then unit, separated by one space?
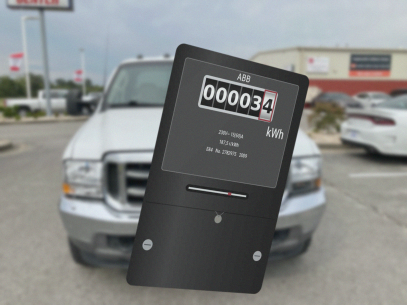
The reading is 3.4 kWh
